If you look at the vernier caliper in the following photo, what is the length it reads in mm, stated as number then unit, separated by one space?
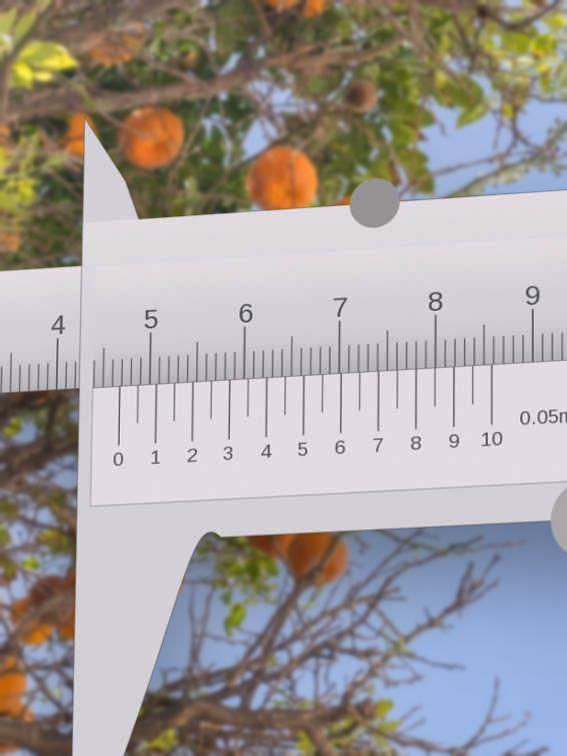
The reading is 46.8 mm
